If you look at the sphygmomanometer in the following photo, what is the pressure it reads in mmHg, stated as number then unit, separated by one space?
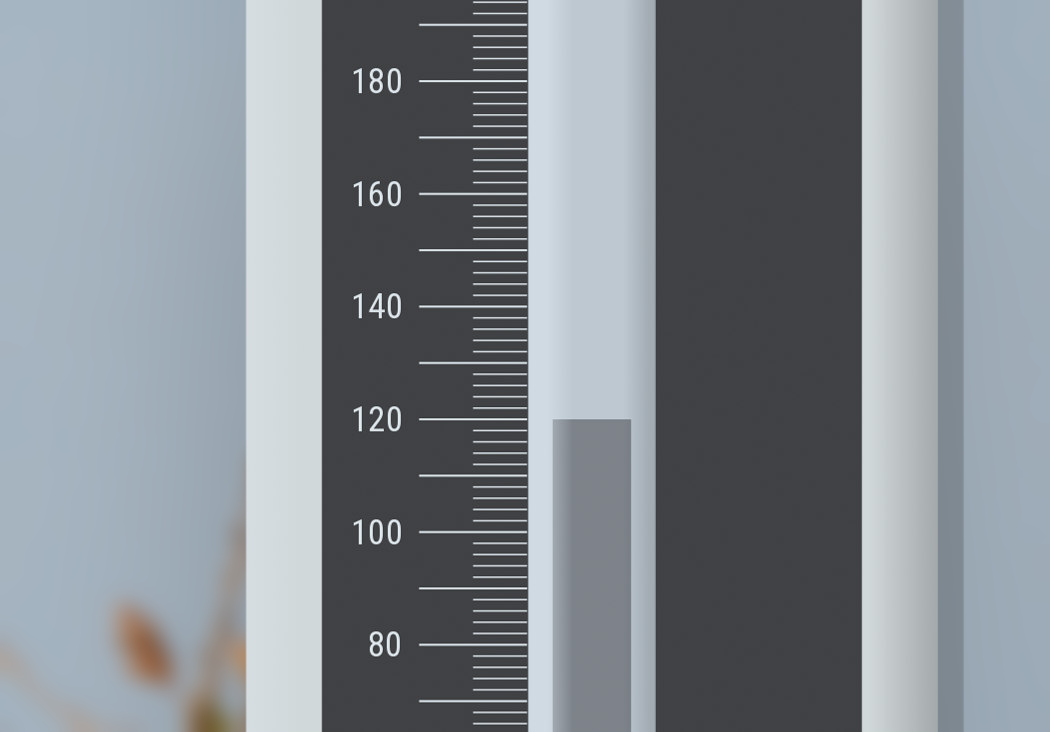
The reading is 120 mmHg
